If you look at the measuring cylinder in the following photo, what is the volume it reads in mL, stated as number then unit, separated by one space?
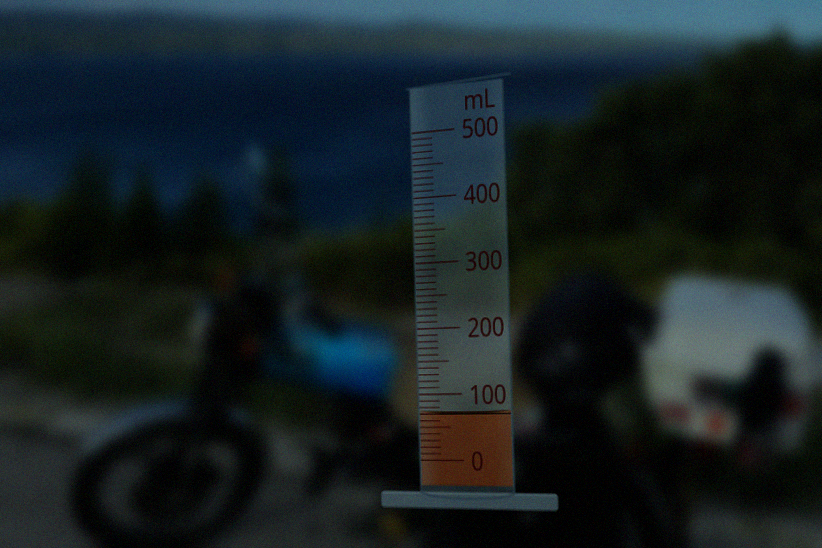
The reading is 70 mL
